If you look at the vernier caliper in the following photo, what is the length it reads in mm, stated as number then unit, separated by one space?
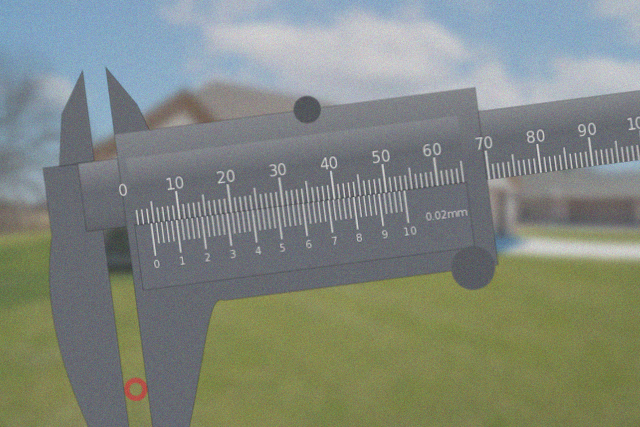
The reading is 4.5 mm
